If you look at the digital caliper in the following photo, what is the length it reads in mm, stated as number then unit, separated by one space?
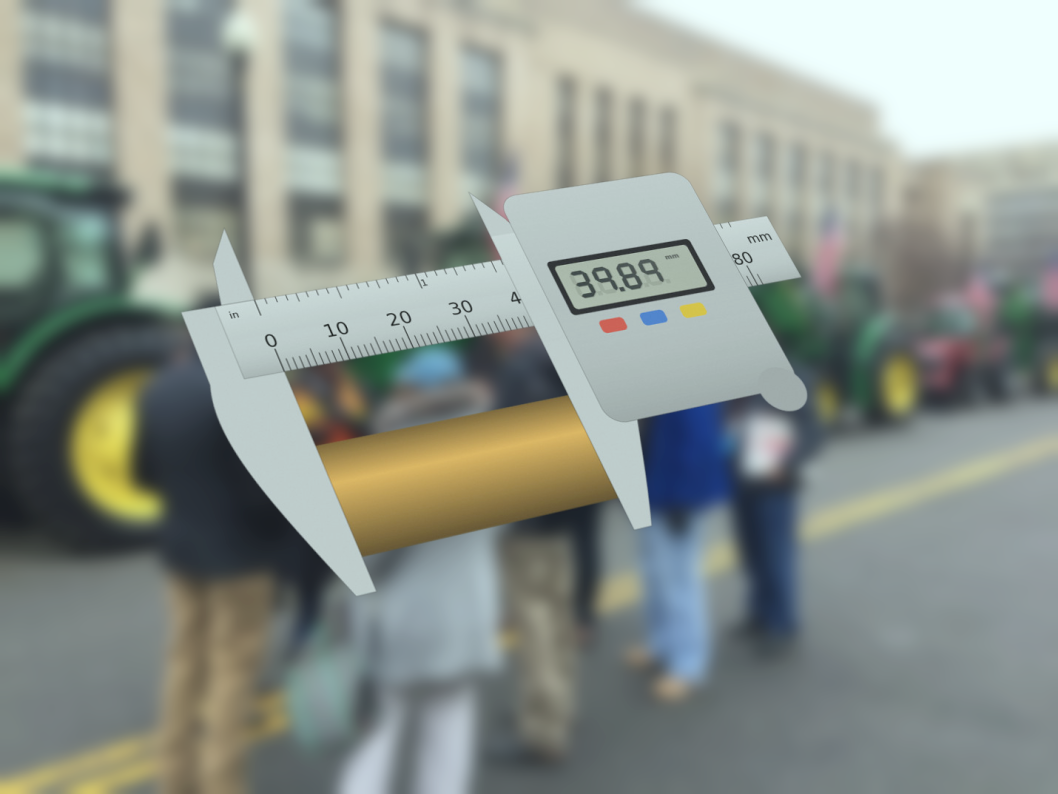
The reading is 39.89 mm
